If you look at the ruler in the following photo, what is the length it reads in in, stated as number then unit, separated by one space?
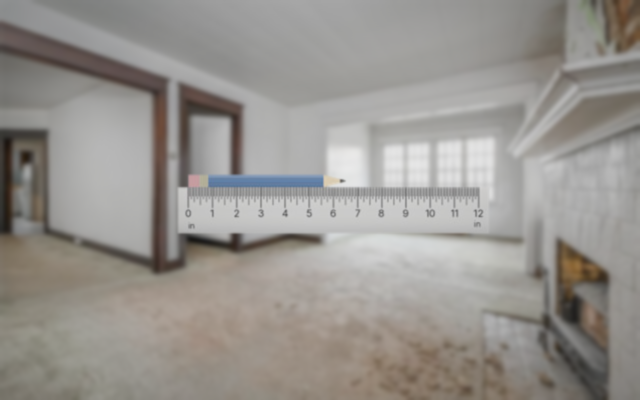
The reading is 6.5 in
